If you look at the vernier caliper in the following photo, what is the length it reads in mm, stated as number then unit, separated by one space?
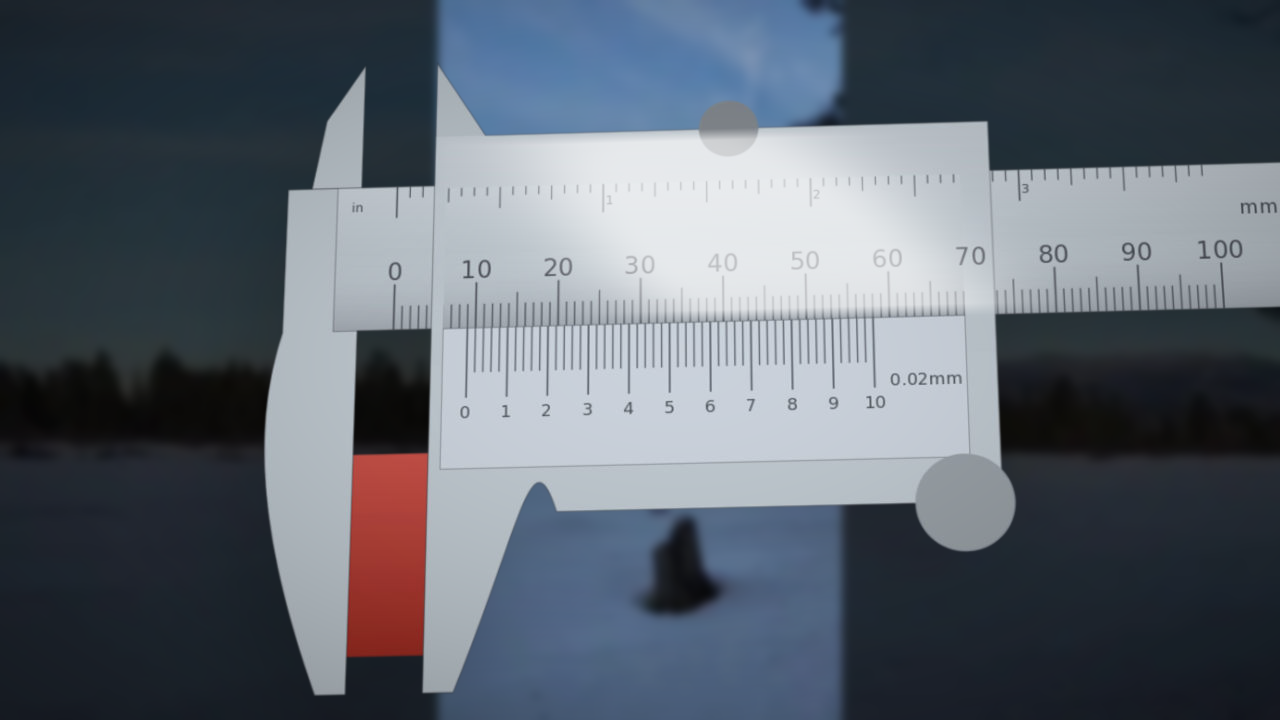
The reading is 9.0 mm
